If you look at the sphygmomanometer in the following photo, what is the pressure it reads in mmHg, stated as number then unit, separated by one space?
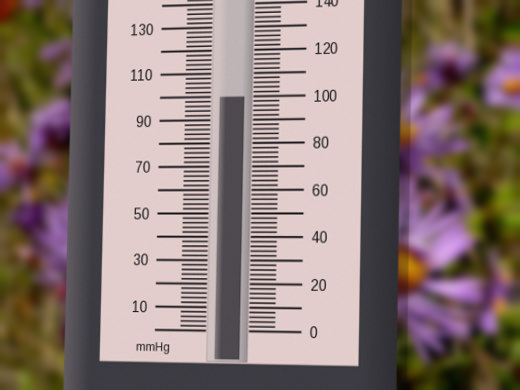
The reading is 100 mmHg
